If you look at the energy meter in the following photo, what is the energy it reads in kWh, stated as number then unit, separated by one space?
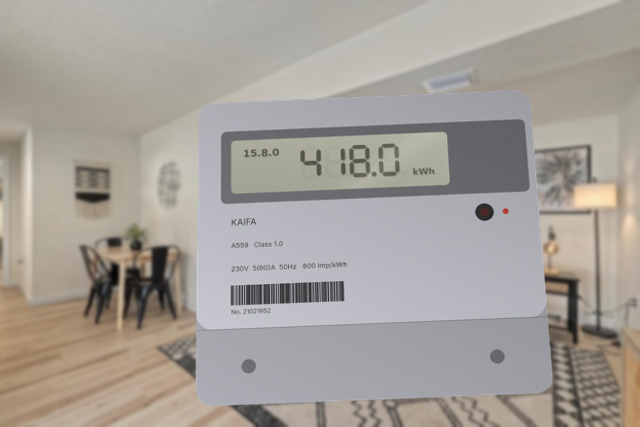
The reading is 418.0 kWh
